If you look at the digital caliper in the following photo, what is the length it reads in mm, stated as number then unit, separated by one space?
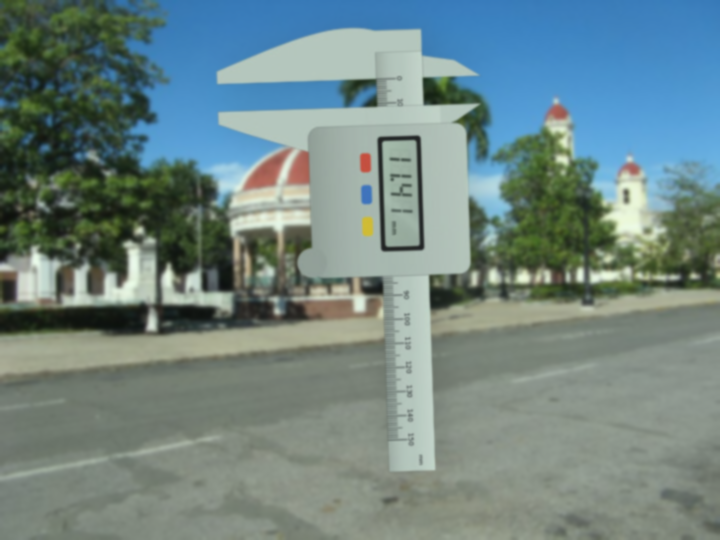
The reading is 11.41 mm
